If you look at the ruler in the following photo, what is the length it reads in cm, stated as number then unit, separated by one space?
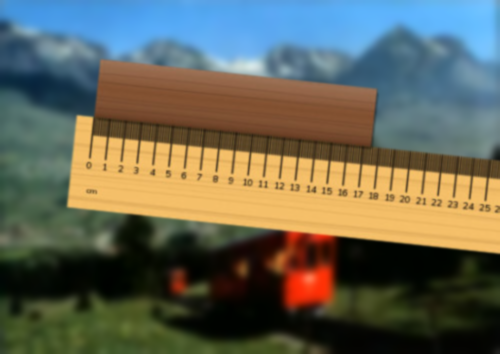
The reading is 17.5 cm
